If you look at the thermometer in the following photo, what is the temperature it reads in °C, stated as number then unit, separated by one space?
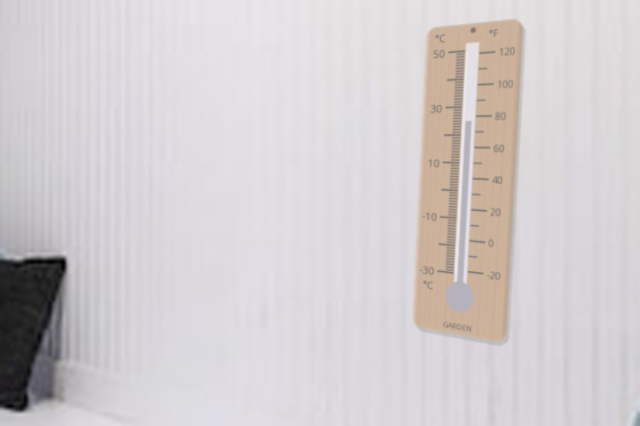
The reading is 25 °C
